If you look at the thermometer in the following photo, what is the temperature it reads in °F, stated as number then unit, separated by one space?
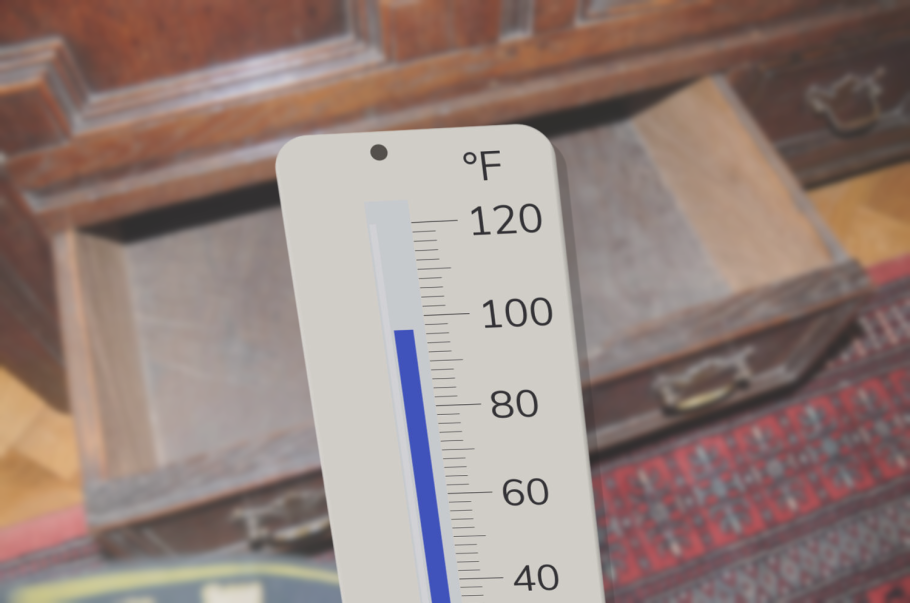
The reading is 97 °F
